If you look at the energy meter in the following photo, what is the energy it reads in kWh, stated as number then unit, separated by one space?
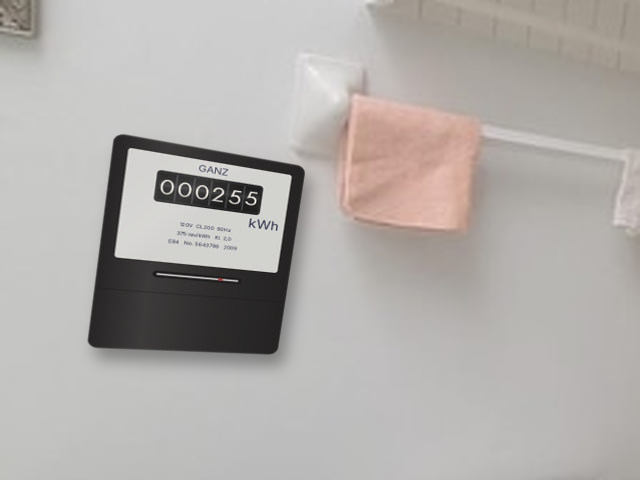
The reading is 255 kWh
